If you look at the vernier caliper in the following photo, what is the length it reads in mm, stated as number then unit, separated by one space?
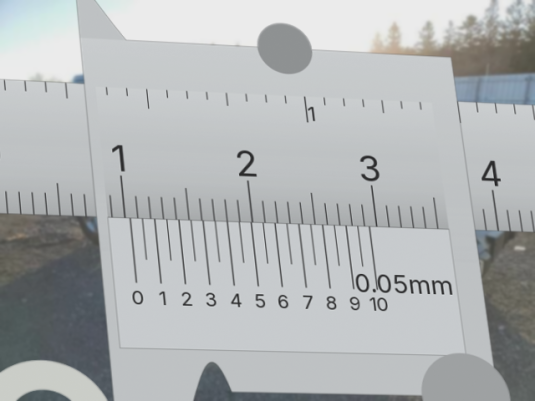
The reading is 10.4 mm
